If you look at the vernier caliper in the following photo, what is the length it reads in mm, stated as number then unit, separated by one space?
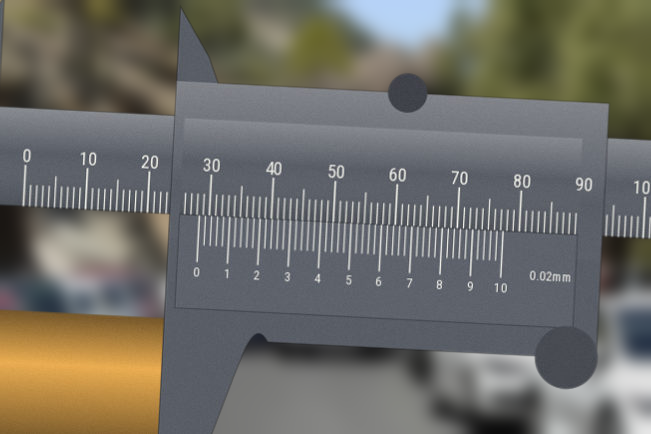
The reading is 28.4 mm
